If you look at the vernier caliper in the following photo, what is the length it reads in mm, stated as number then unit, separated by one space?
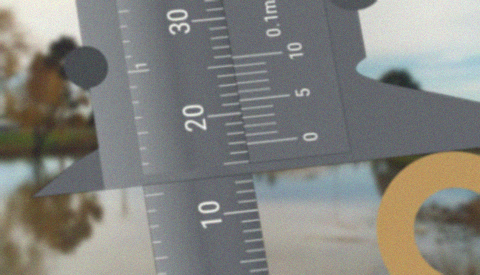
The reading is 16.8 mm
